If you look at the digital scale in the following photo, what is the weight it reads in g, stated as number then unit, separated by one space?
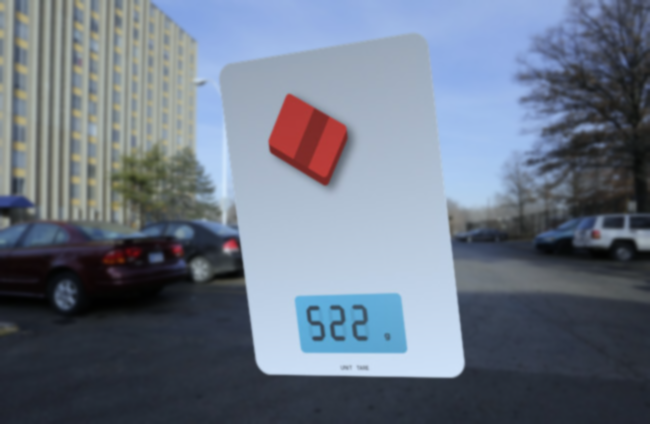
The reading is 522 g
